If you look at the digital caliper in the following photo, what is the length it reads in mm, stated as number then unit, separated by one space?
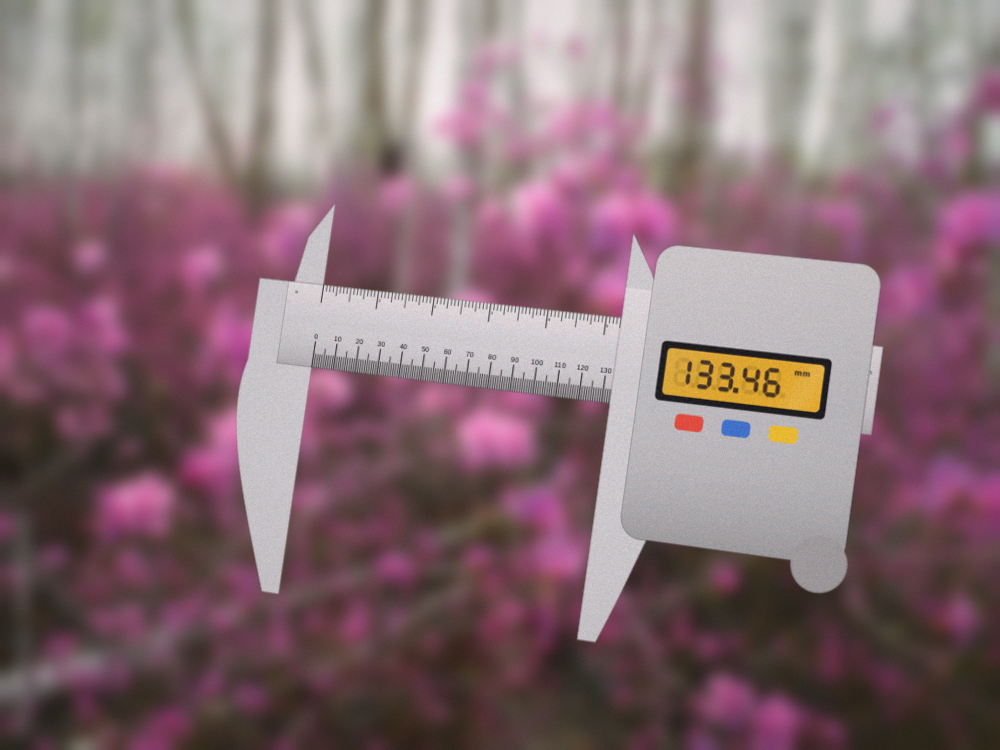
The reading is 133.46 mm
